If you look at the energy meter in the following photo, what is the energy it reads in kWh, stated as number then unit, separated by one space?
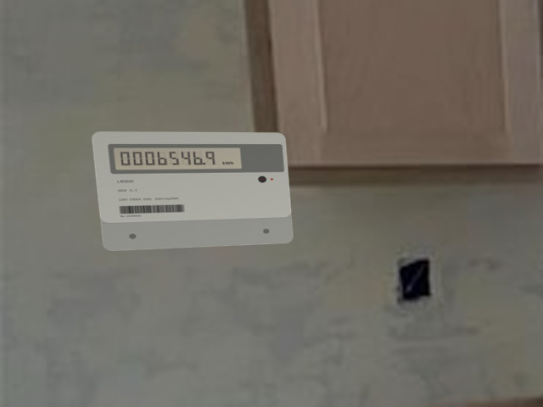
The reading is 6546.9 kWh
